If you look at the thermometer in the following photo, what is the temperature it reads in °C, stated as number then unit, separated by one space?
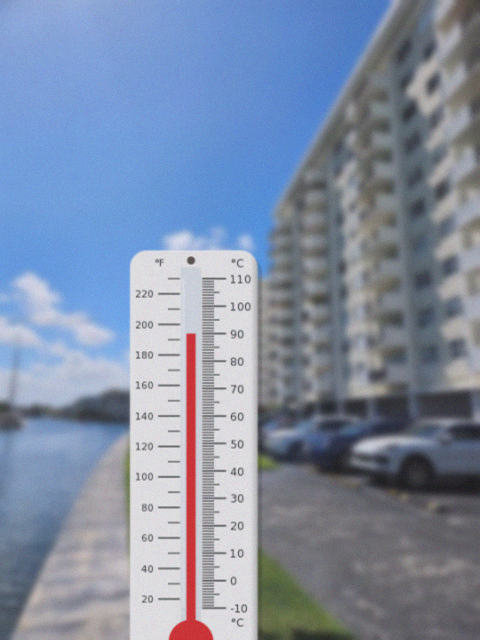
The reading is 90 °C
